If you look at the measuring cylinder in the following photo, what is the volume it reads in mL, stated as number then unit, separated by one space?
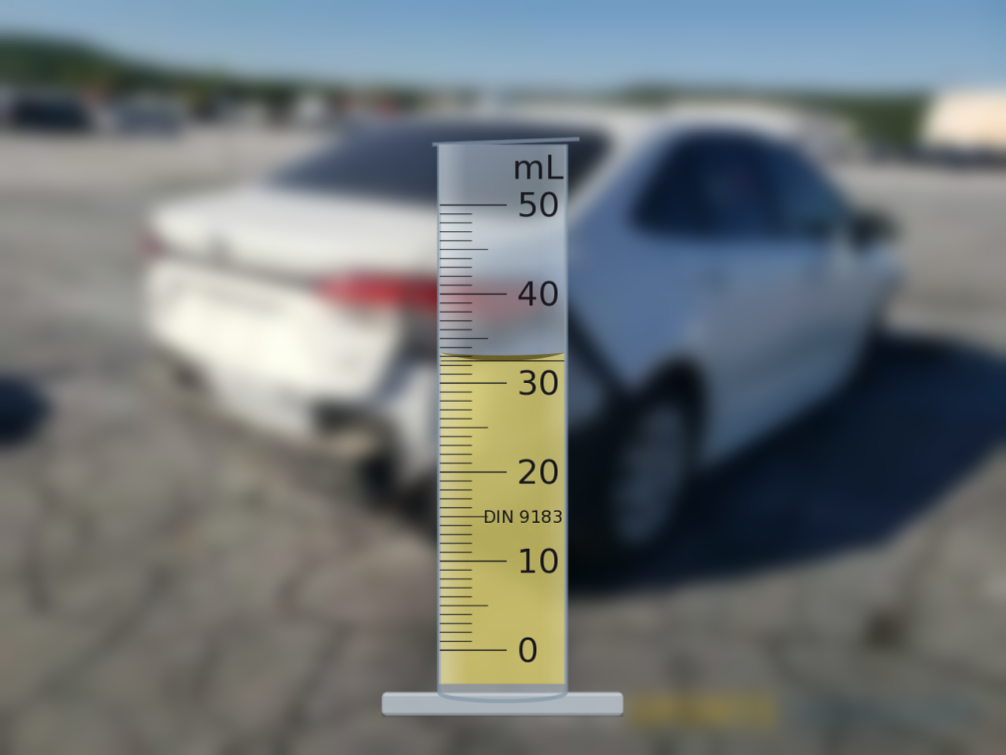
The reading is 32.5 mL
